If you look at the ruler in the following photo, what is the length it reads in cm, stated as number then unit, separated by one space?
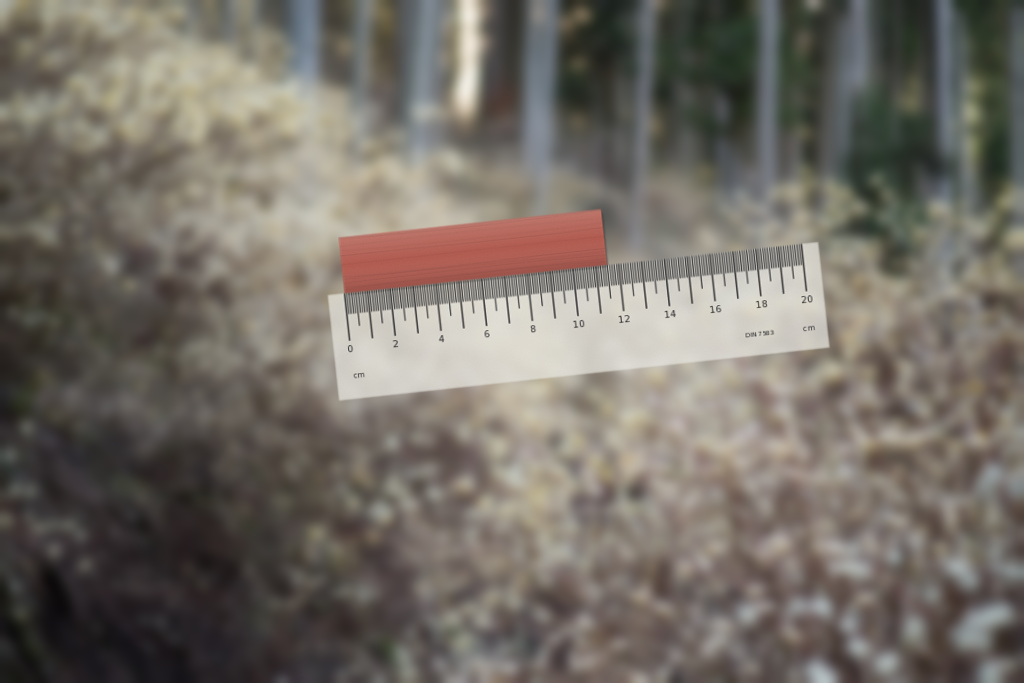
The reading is 11.5 cm
